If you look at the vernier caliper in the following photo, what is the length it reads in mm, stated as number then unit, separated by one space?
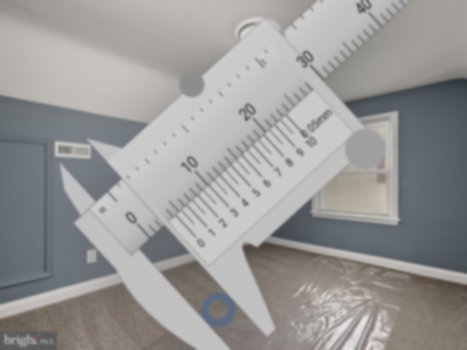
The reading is 4.4 mm
